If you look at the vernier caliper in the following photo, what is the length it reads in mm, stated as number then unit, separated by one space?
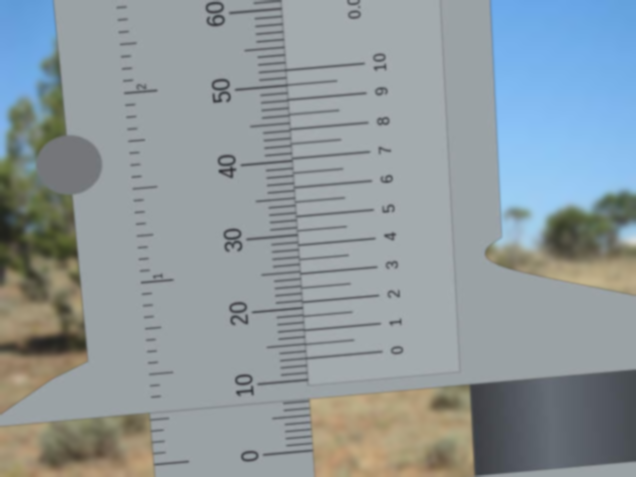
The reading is 13.0 mm
